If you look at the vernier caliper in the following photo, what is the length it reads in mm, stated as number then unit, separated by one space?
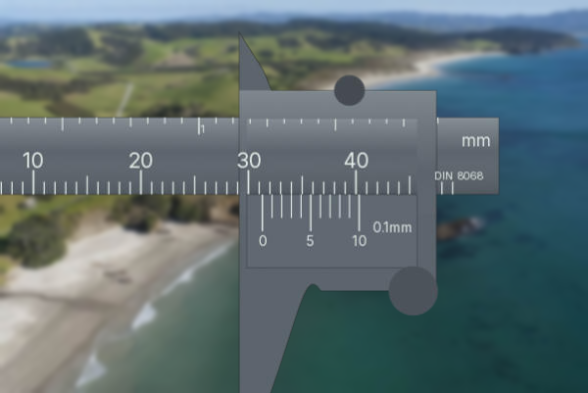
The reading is 31.3 mm
